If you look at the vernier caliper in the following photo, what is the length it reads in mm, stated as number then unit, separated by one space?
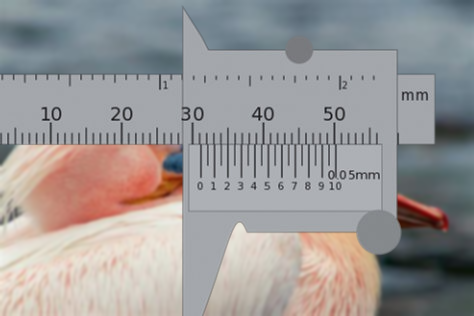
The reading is 31.2 mm
